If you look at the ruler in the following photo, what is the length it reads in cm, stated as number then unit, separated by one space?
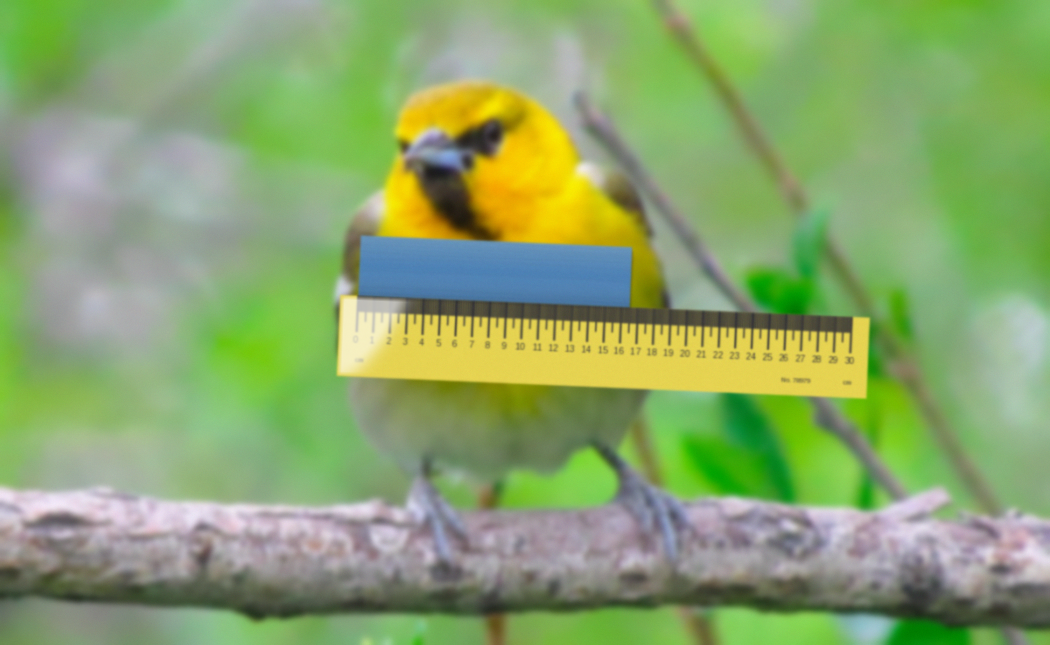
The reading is 16.5 cm
